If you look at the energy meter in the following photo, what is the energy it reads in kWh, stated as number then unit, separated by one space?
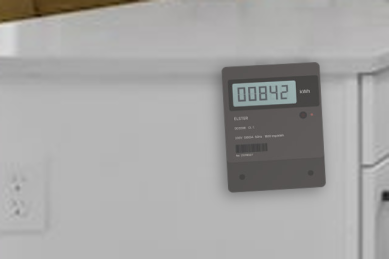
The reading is 842 kWh
